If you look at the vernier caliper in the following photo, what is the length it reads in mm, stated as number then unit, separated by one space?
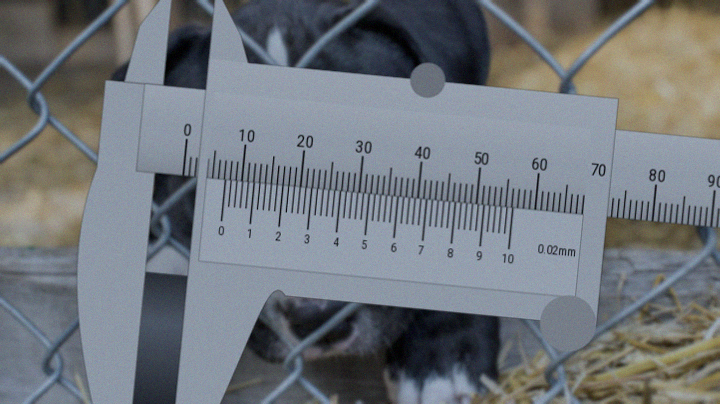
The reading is 7.2 mm
